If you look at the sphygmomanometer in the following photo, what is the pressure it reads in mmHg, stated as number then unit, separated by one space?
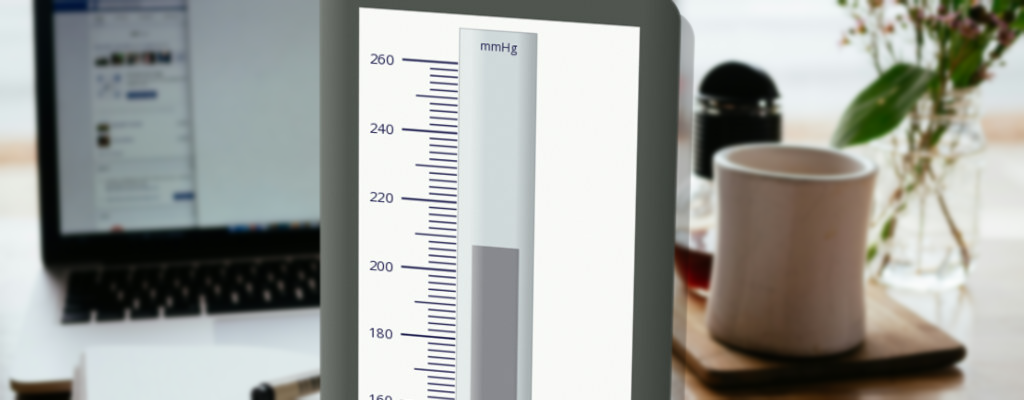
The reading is 208 mmHg
